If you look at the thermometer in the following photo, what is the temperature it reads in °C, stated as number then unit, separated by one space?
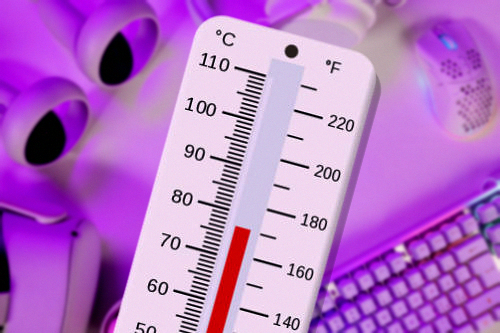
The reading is 77 °C
